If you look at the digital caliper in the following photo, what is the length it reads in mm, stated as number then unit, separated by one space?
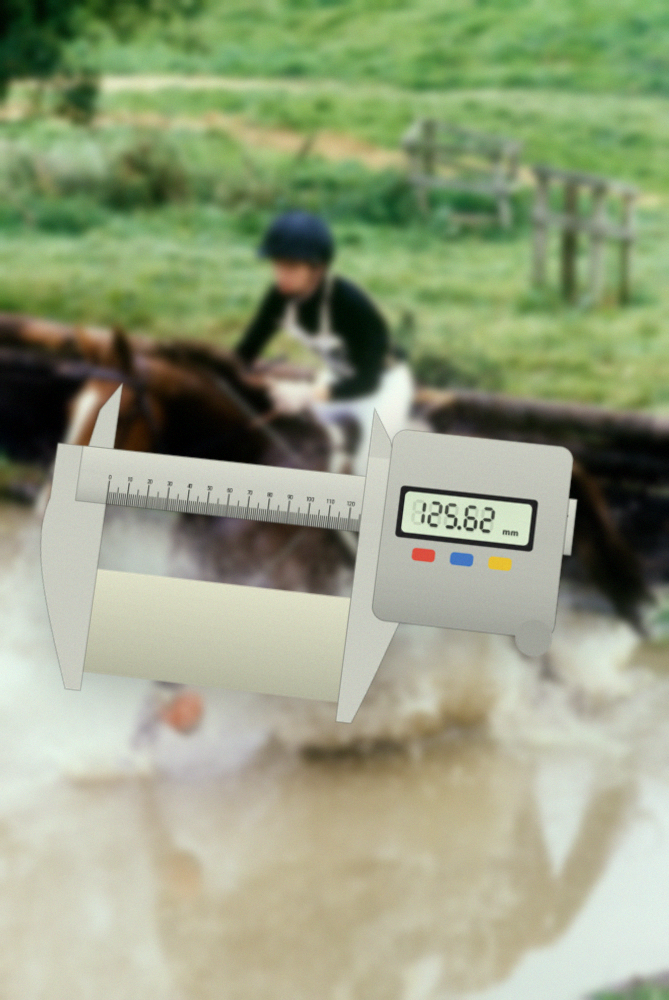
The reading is 125.62 mm
